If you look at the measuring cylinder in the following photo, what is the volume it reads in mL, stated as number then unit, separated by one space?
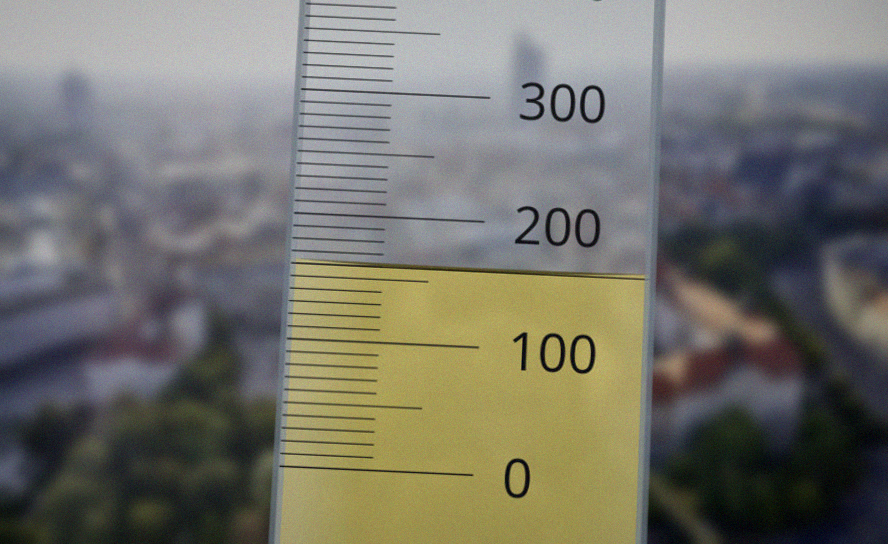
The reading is 160 mL
